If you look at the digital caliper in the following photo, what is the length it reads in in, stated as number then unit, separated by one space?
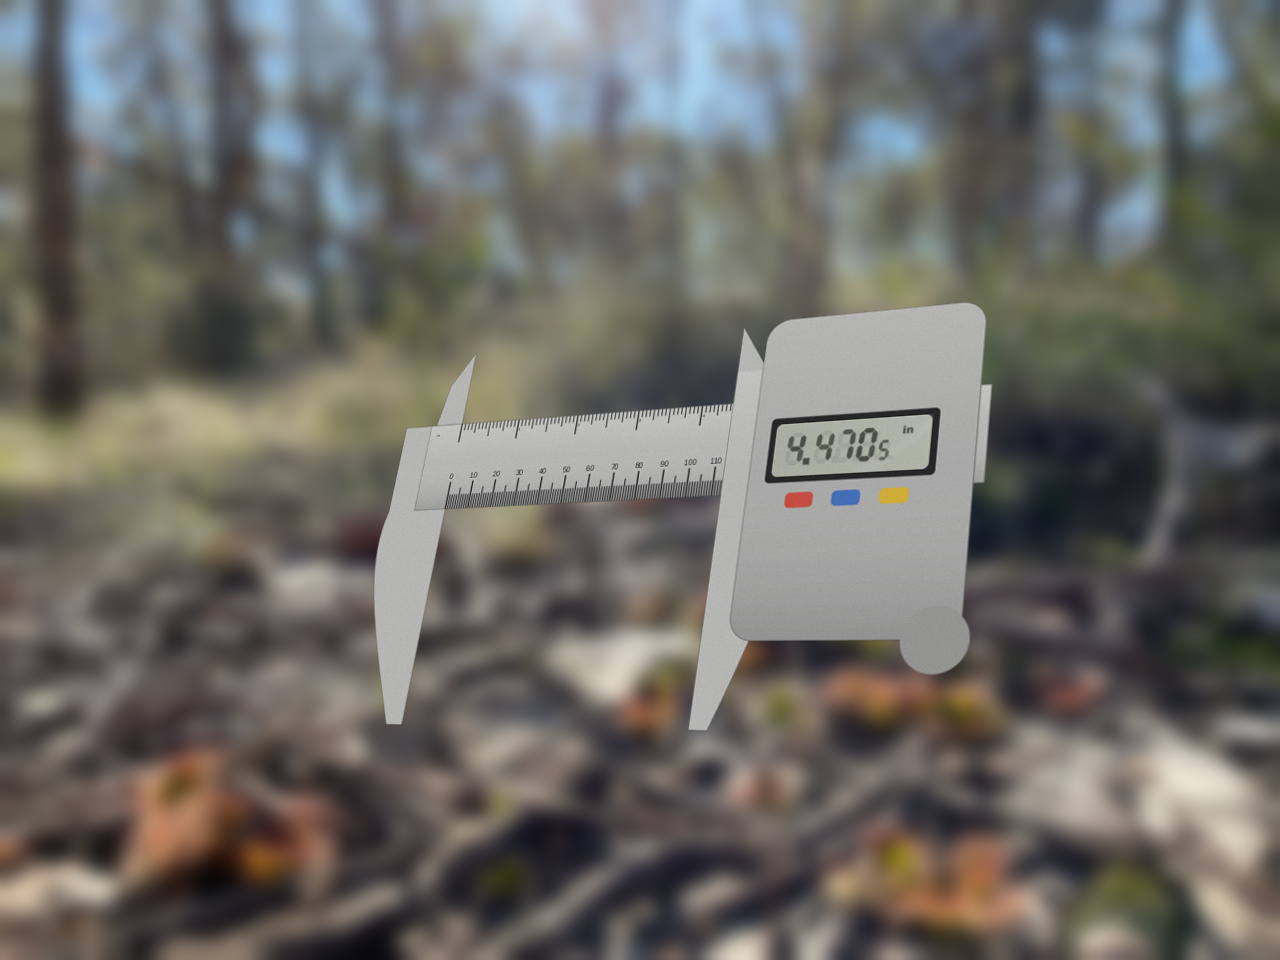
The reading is 4.4705 in
